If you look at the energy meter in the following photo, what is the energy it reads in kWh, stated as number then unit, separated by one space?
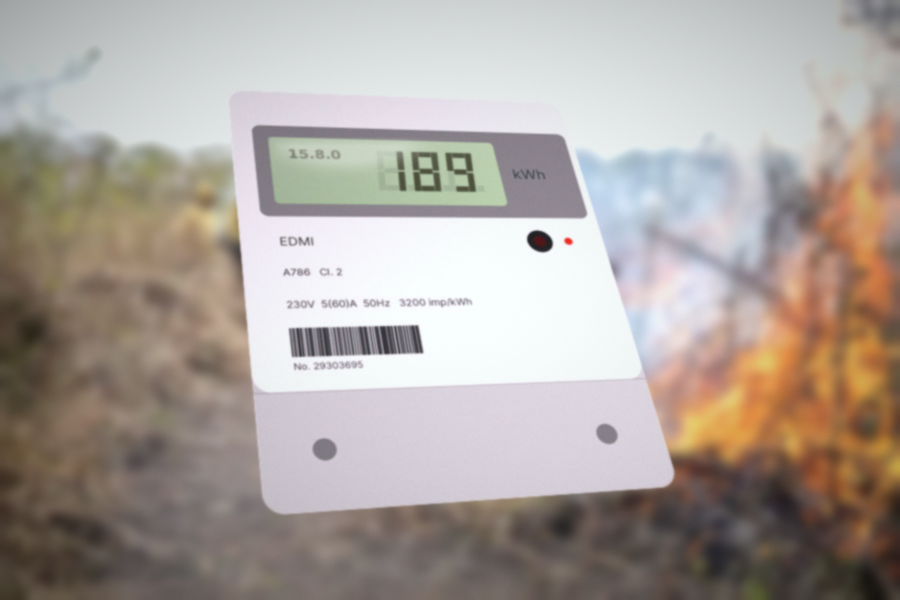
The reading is 189 kWh
